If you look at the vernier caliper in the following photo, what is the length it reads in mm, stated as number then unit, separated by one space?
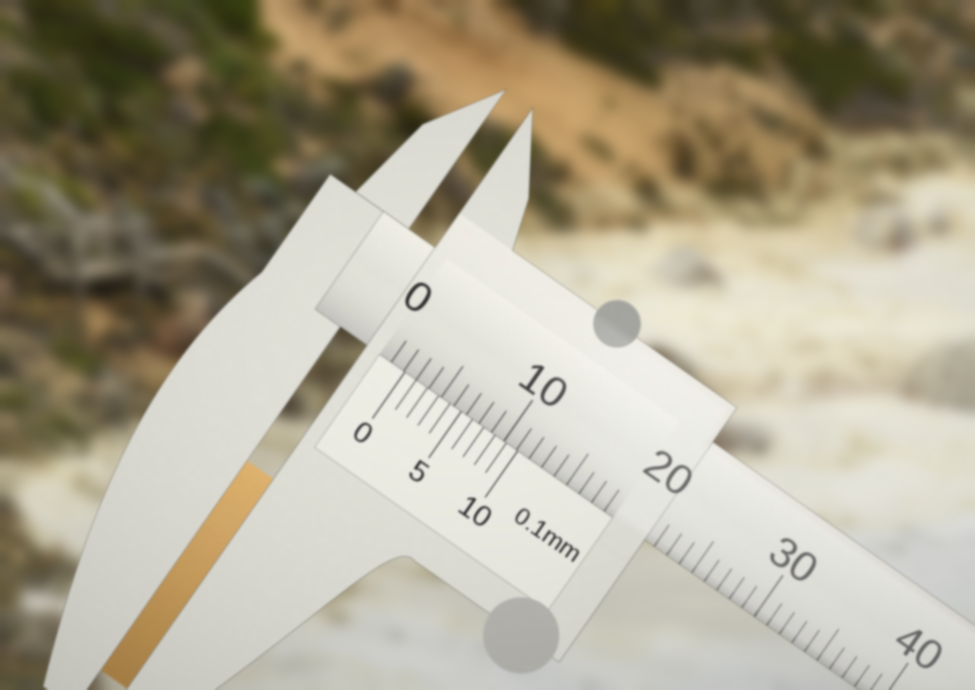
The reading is 2.1 mm
